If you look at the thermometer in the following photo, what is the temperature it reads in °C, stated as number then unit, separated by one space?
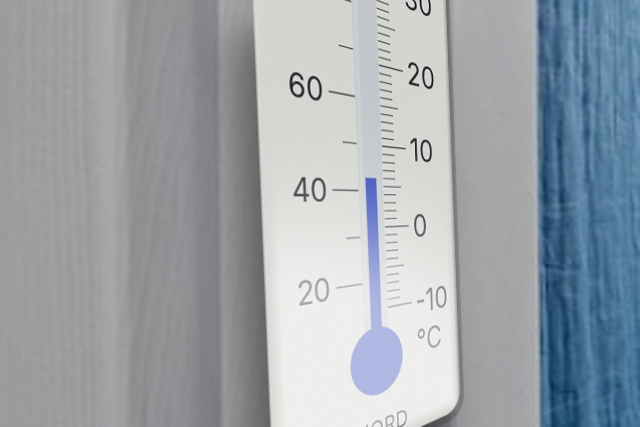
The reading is 6 °C
